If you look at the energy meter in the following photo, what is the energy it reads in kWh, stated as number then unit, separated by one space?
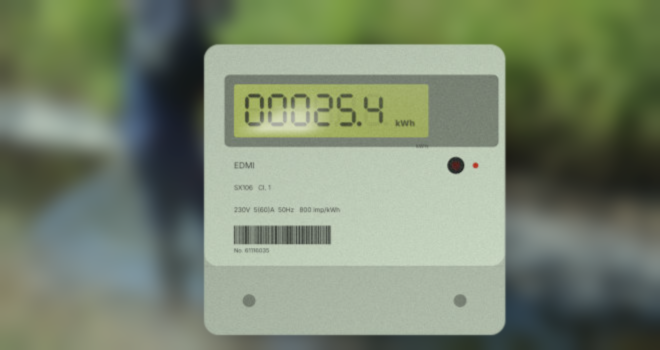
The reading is 25.4 kWh
